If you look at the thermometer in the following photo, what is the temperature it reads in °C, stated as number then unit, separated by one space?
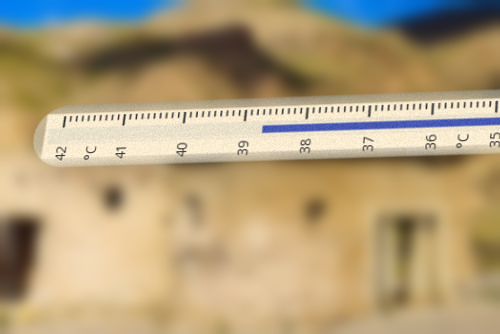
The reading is 38.7 °C
